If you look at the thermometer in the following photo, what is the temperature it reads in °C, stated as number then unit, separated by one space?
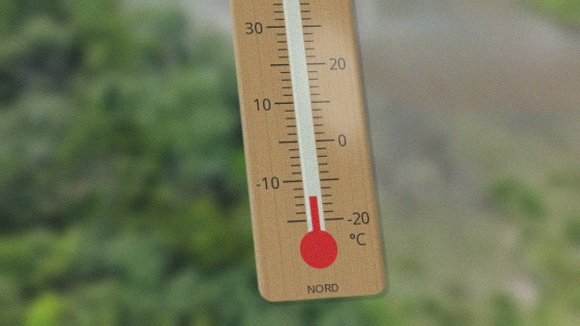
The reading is -14 °C
